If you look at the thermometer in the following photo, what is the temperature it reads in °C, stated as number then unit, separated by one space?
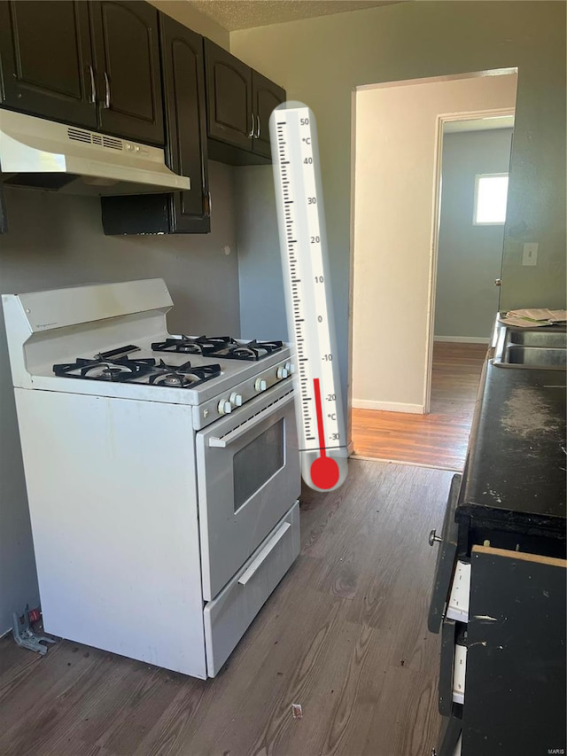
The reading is -15 °C
